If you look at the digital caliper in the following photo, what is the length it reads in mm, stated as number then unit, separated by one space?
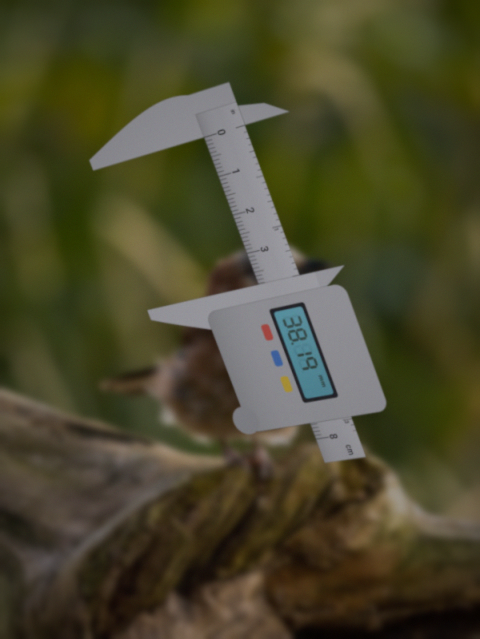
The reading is 38.19 mm
